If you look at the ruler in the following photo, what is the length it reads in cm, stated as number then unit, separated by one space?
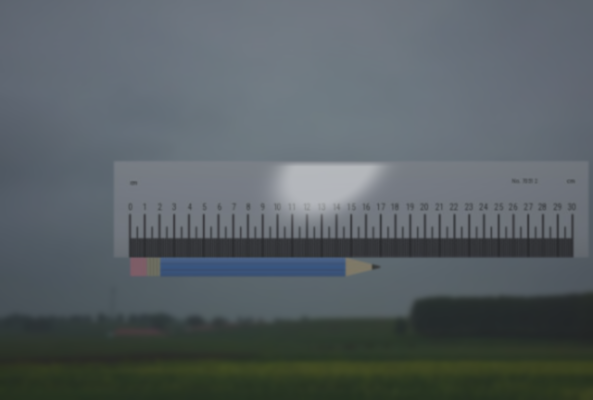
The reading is 17 cm
